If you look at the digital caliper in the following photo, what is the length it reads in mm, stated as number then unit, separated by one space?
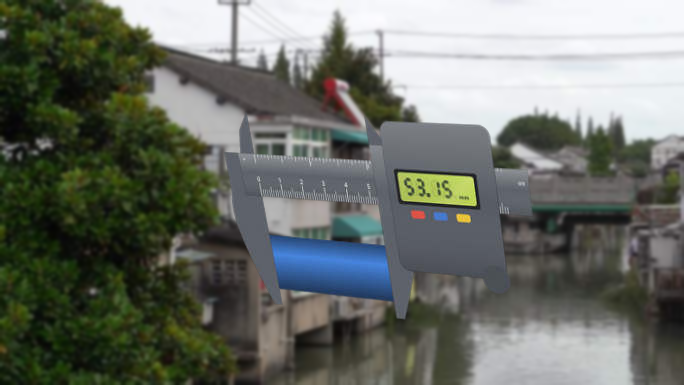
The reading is 53.15 mm
